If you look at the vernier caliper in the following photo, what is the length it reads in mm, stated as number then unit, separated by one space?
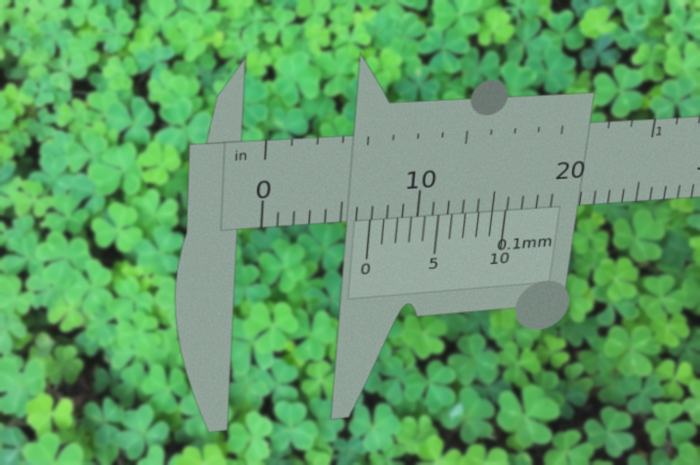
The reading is 6.9 mm
